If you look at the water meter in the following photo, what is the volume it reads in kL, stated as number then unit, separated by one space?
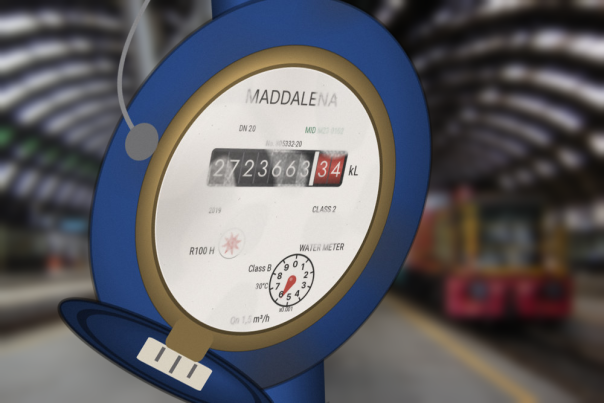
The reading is 2723663.345 kL
